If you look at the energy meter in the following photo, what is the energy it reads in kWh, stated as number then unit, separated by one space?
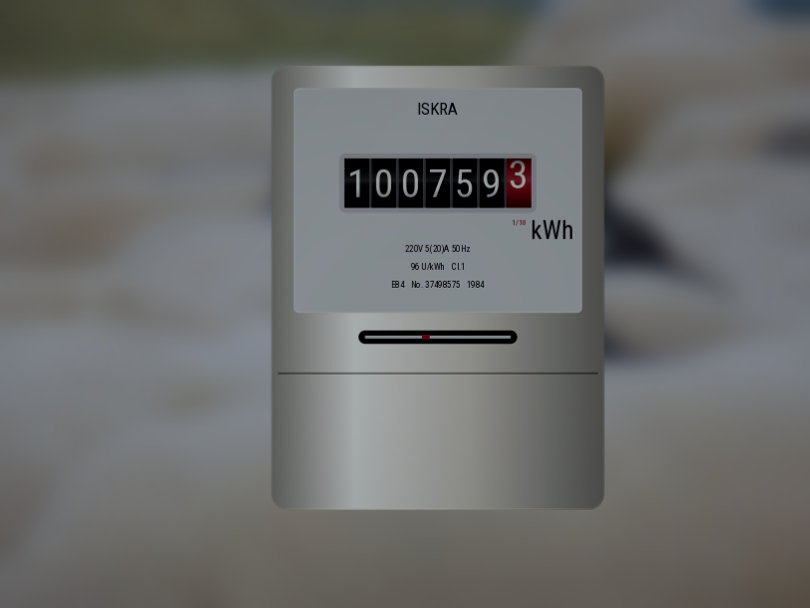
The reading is 100759.3 kWh
